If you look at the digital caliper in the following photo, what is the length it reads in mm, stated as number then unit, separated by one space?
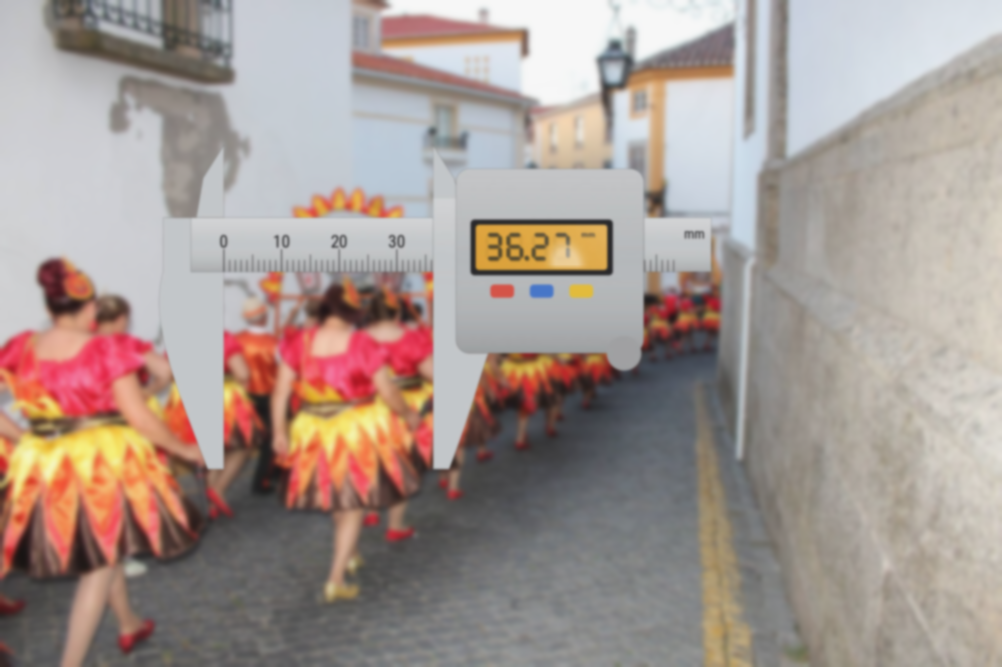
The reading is 36.27 mm
